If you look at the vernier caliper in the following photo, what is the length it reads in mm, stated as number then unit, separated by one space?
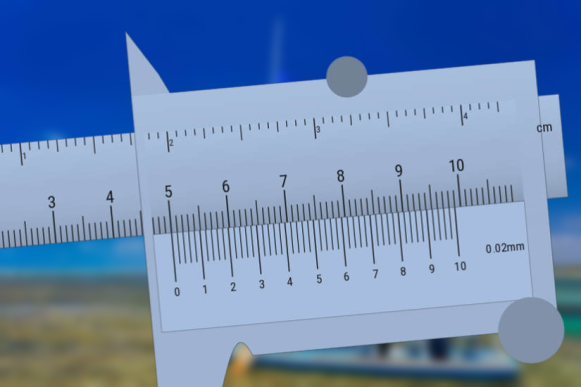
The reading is 50.0 mm
